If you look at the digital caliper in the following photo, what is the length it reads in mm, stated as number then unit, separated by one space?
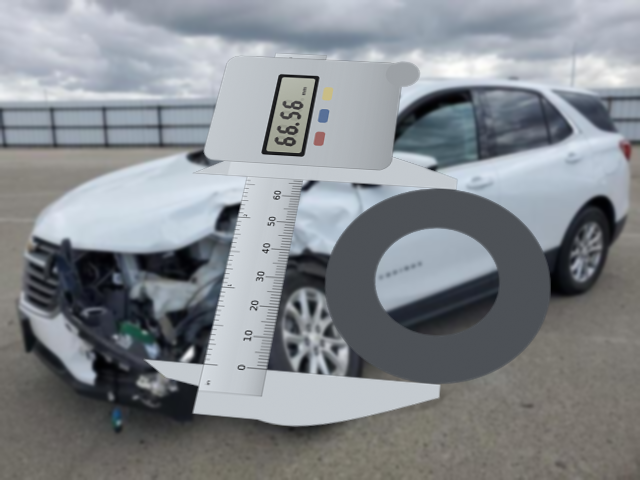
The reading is 66.56 mm
